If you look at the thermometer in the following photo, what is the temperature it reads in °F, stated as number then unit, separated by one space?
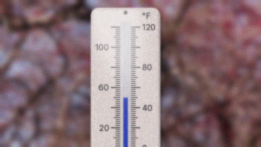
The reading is 50 °F
